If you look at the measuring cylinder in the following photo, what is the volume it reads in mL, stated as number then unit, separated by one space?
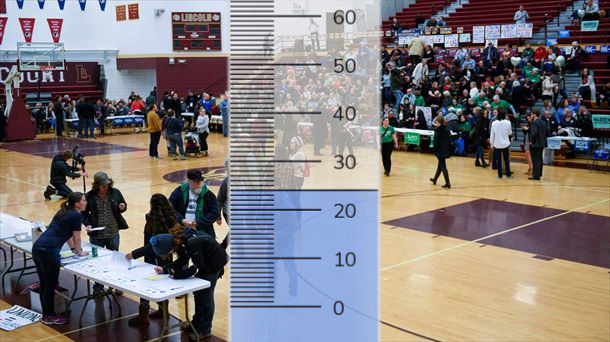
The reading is 24 mL
